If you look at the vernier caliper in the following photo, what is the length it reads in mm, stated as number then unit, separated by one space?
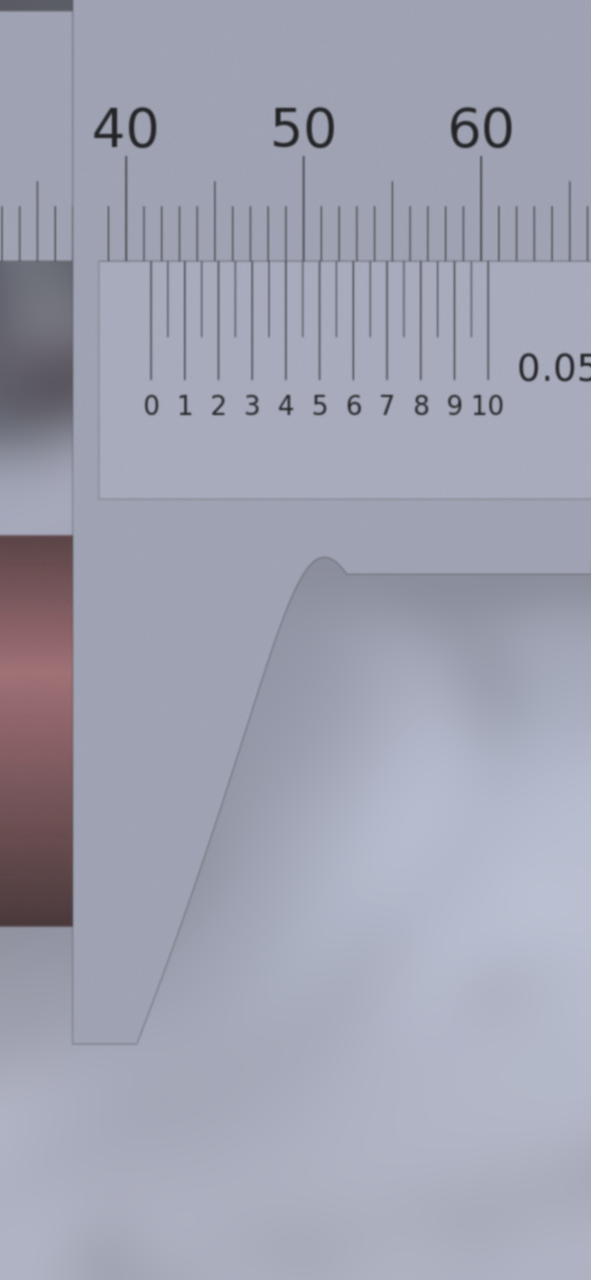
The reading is 41.4 mm
